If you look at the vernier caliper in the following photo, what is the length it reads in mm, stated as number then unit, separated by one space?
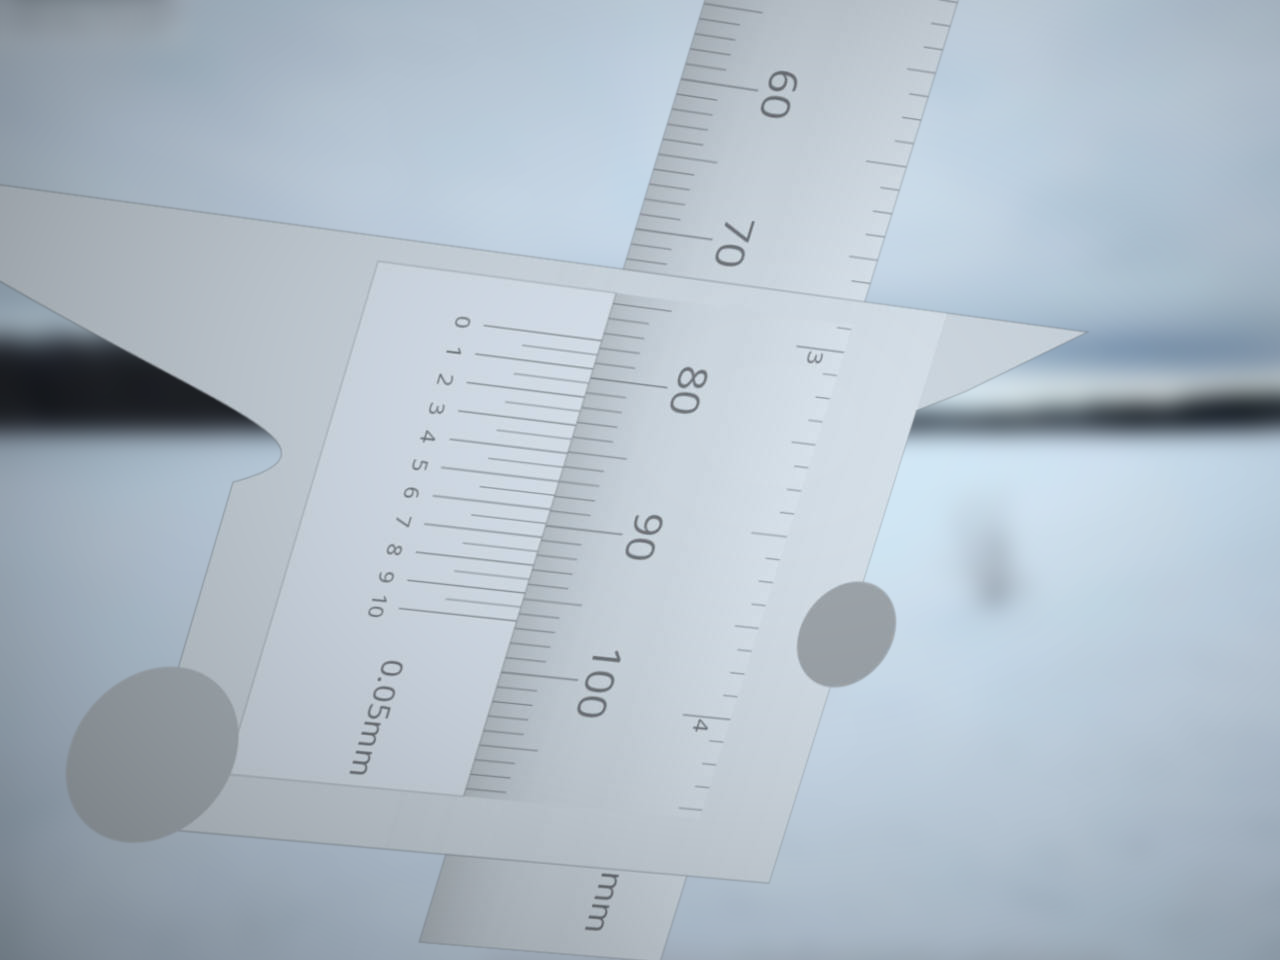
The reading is 77.5 mm
